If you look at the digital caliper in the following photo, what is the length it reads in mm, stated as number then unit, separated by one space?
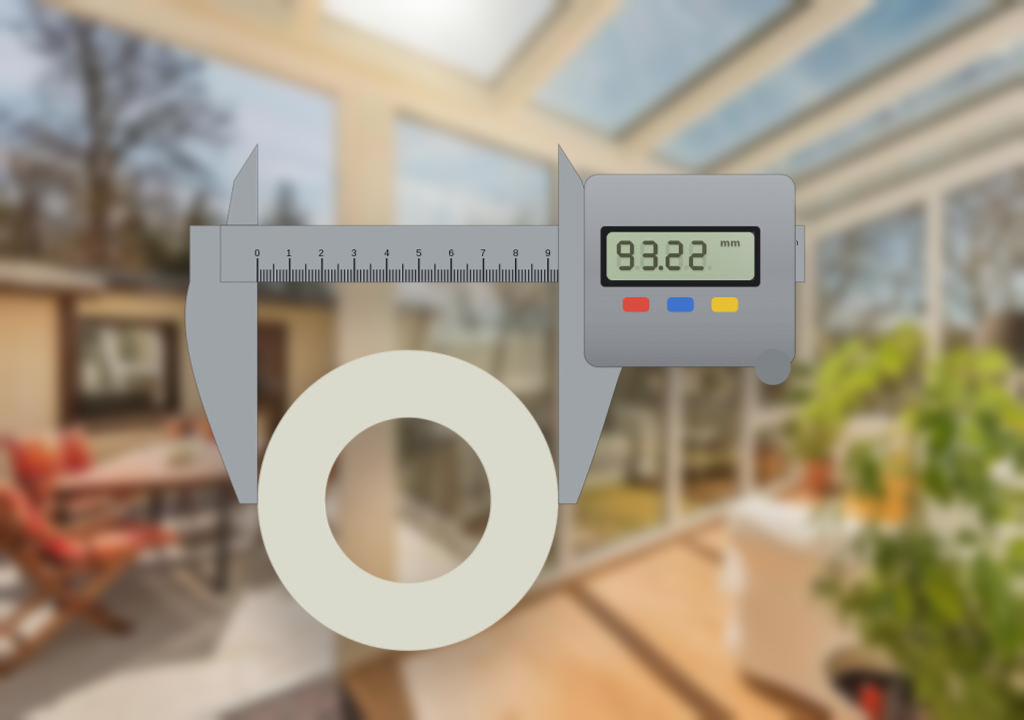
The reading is 93.22 mm
